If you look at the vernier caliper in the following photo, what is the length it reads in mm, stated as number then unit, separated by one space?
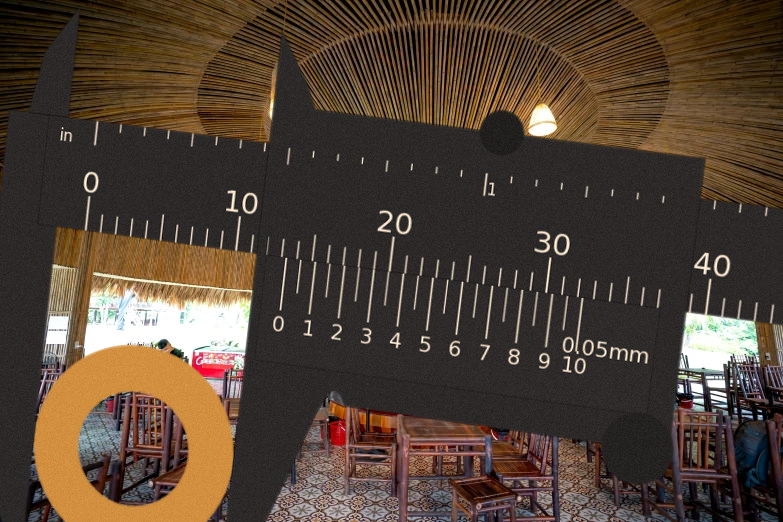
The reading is 13.3 mm
